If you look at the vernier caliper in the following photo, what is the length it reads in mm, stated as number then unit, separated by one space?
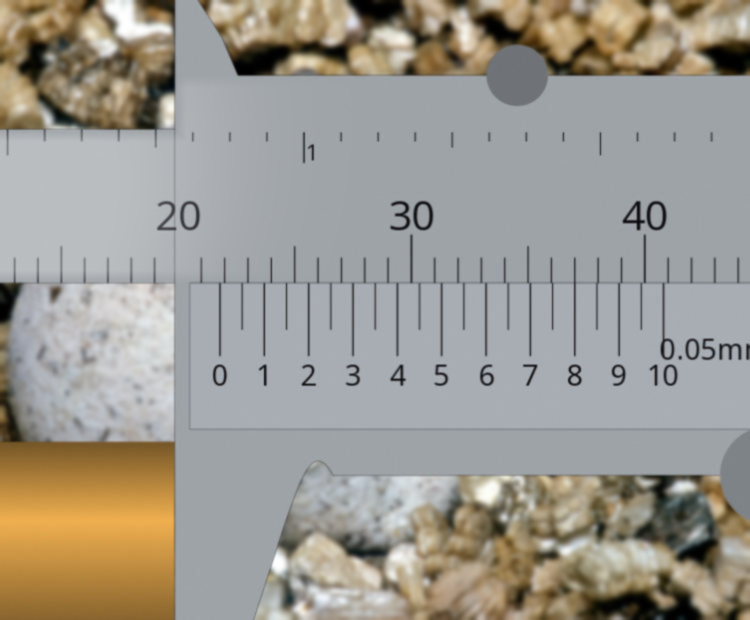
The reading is 21.8 mm
